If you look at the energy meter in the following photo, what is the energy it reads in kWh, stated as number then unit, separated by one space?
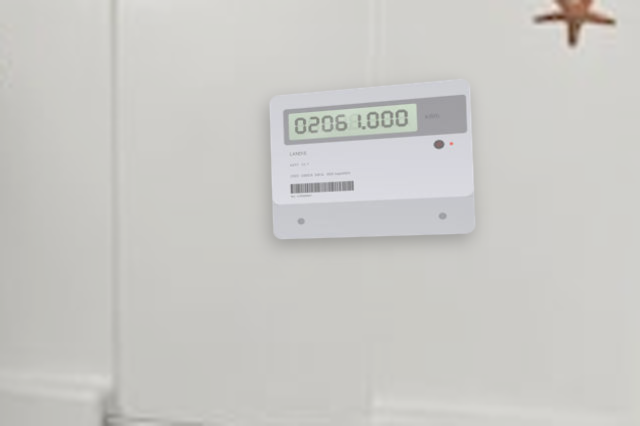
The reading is 2061.000 kWh
